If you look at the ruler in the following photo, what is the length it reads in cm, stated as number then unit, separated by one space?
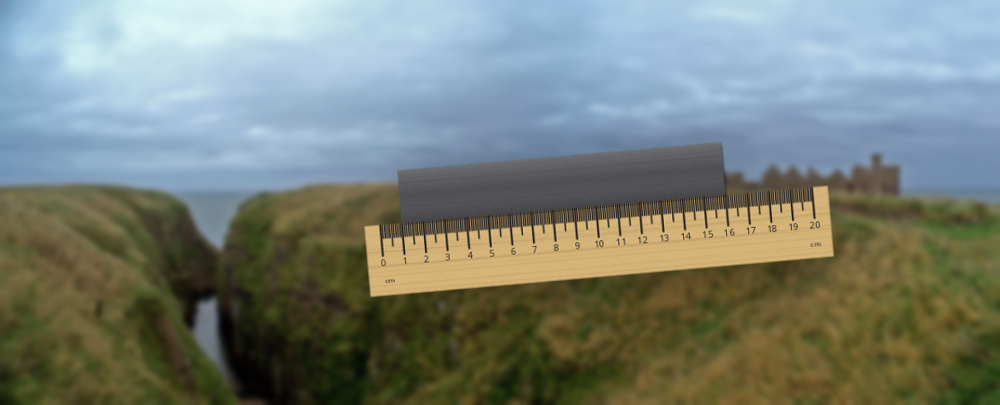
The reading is 15 cm
